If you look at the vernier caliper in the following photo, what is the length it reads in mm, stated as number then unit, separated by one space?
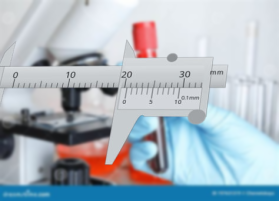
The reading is 20.4 mm
